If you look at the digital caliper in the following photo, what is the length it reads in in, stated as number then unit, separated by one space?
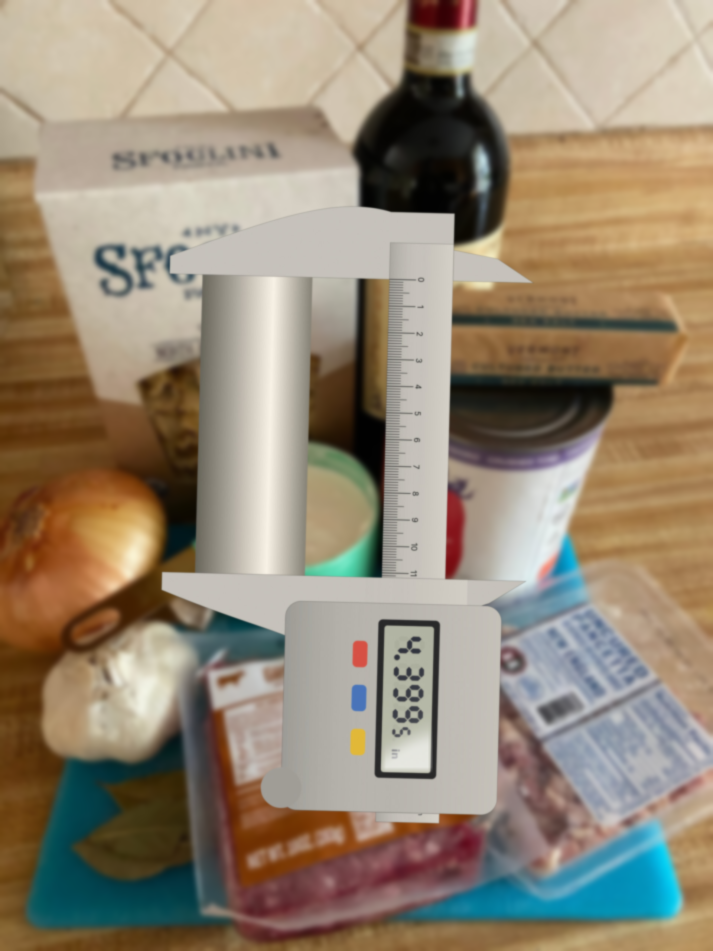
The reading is 4.3995 in
